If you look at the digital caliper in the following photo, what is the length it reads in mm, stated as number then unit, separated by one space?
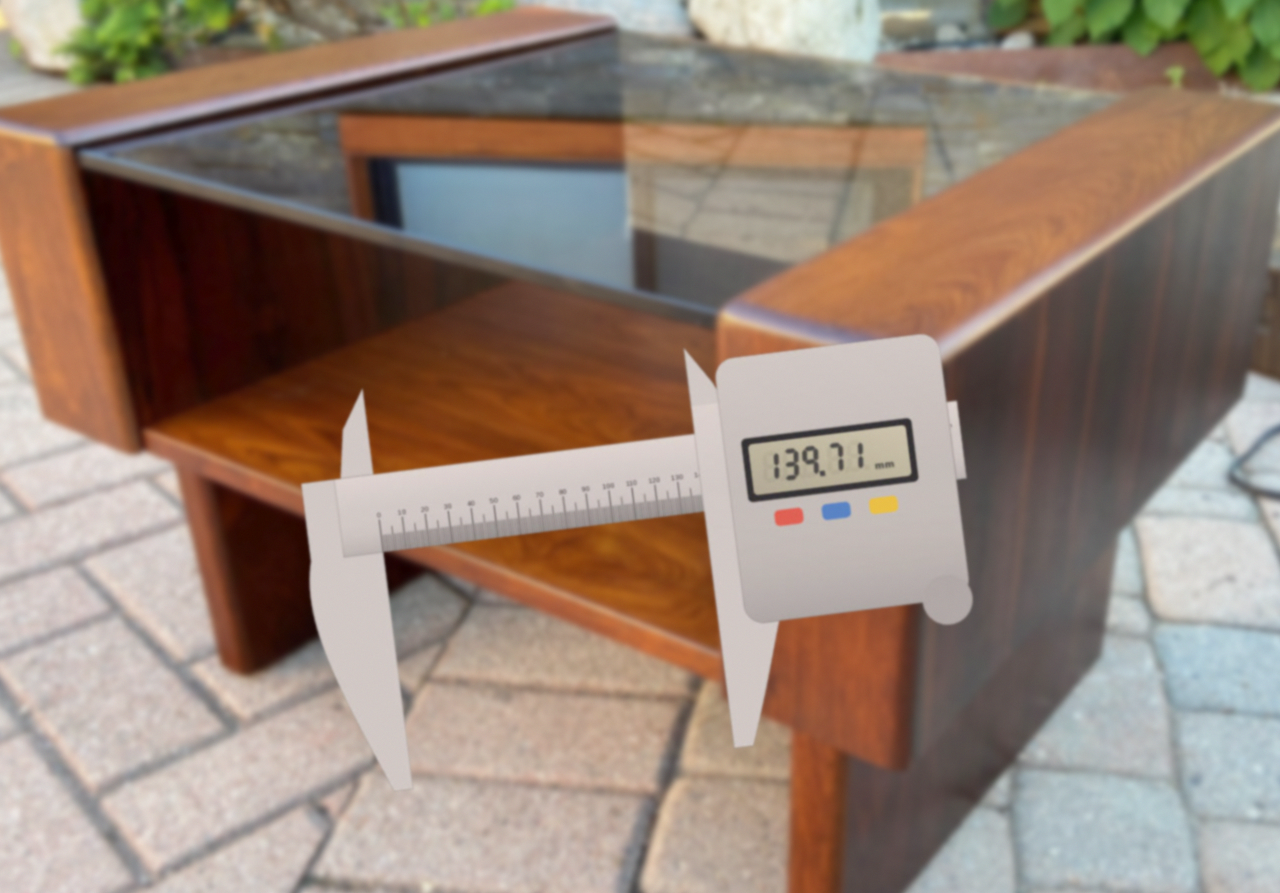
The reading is 139.71 mm
